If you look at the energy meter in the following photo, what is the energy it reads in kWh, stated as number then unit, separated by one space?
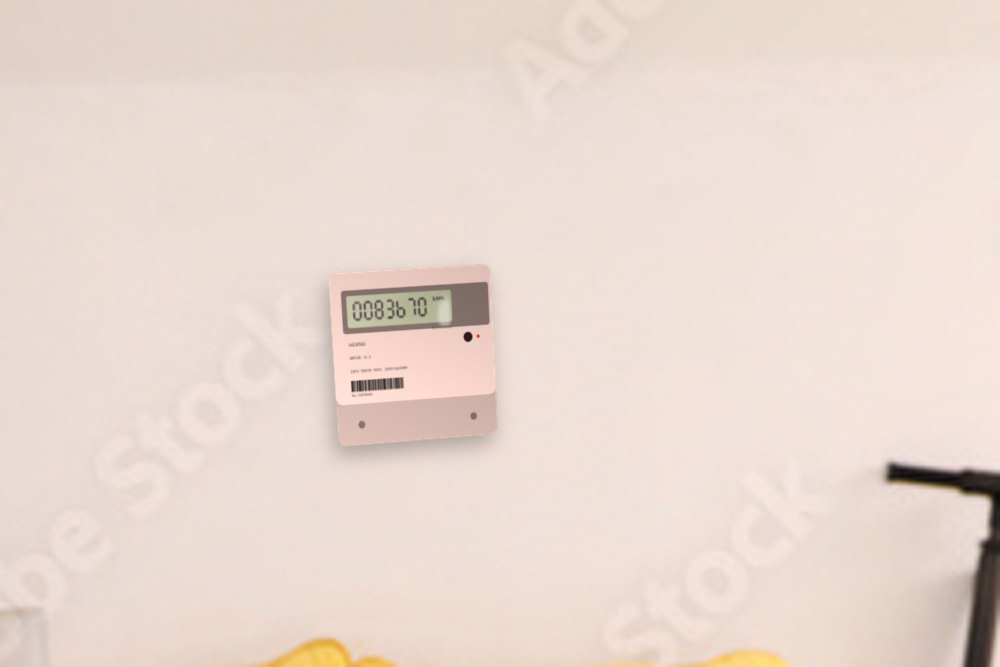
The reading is 83670 kWh
